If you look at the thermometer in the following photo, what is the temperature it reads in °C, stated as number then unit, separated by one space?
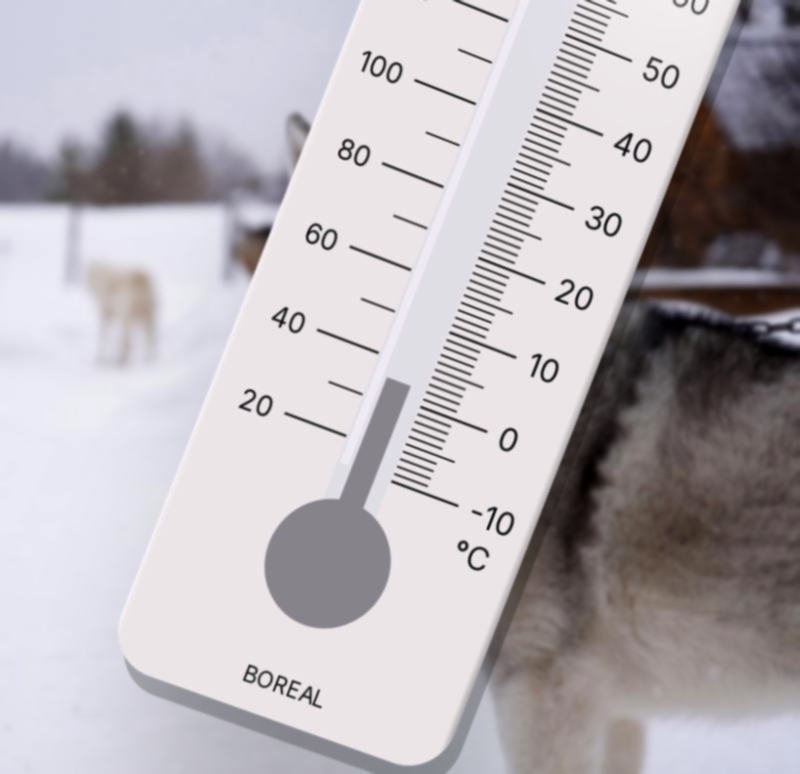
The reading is 2 °C
